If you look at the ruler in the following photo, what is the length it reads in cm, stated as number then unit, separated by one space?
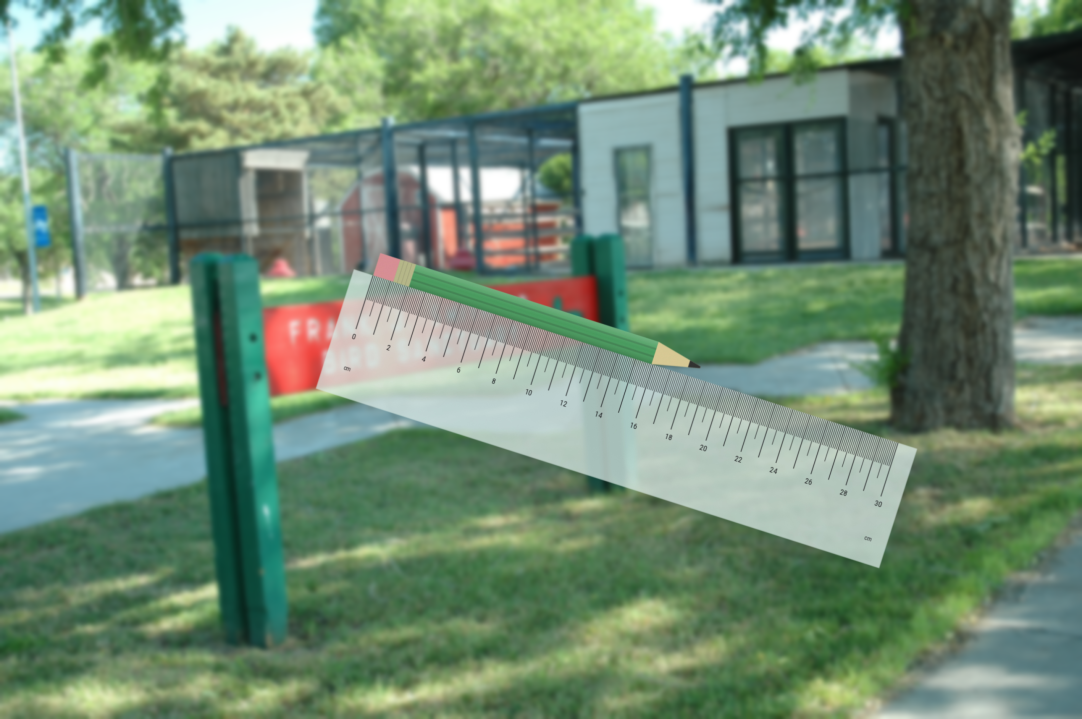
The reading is 18.5 cm
